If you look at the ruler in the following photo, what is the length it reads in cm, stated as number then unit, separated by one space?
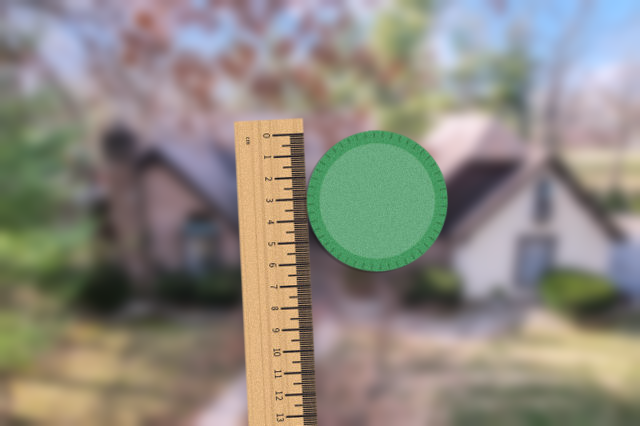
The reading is 6.5 cm
